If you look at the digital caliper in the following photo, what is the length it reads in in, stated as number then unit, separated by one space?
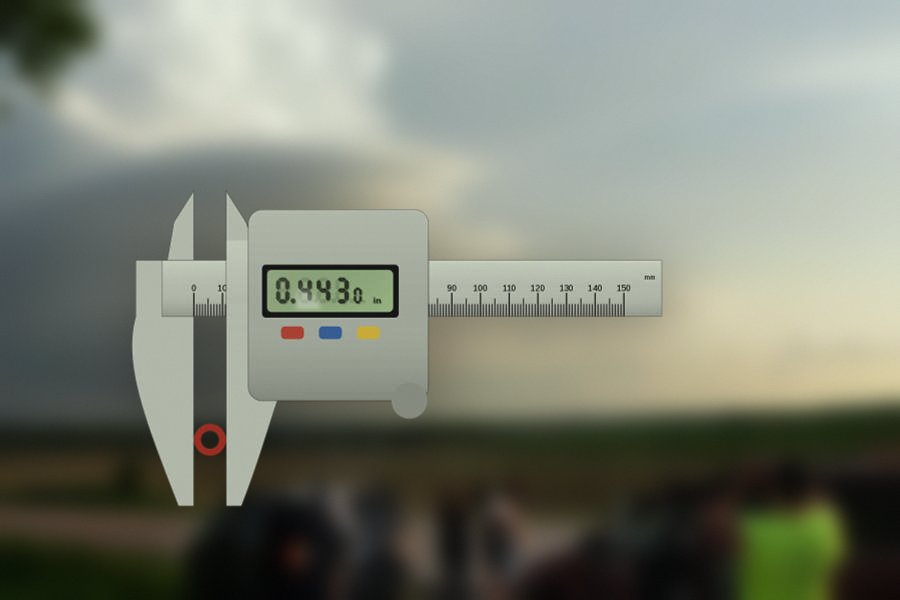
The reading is 0.4430 in
